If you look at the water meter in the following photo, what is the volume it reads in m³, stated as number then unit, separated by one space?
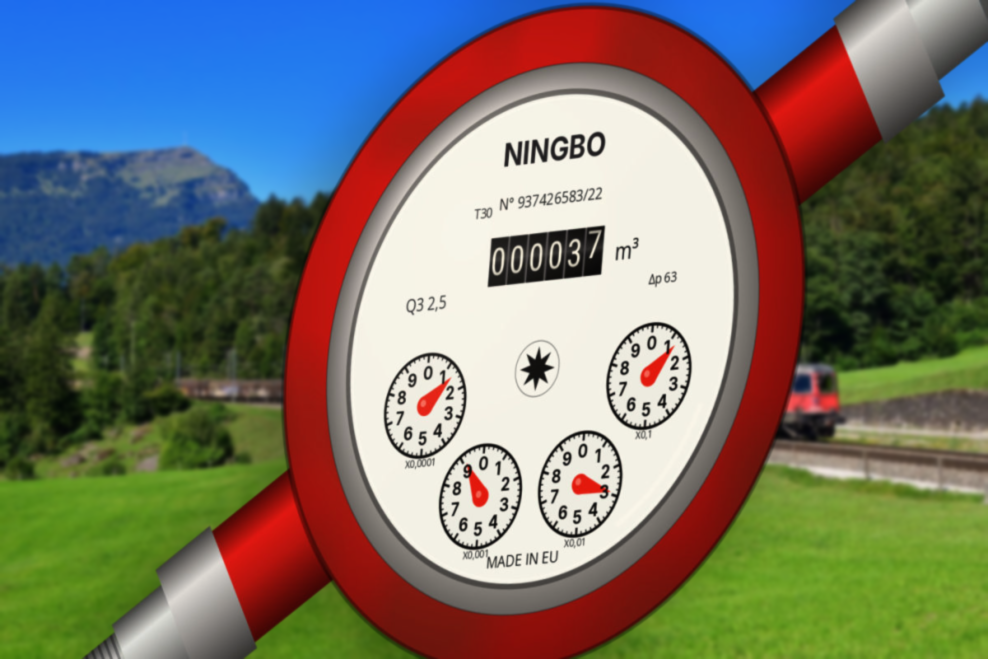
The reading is 37.1291 m³
